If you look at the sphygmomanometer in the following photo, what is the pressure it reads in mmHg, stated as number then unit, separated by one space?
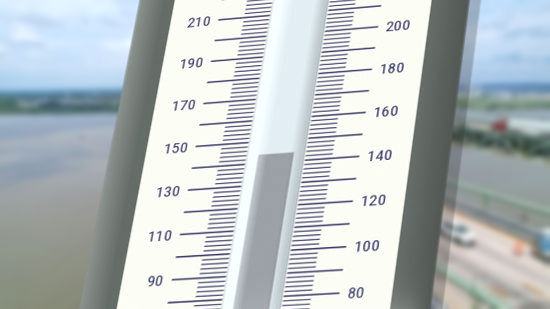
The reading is 144 mmHg
